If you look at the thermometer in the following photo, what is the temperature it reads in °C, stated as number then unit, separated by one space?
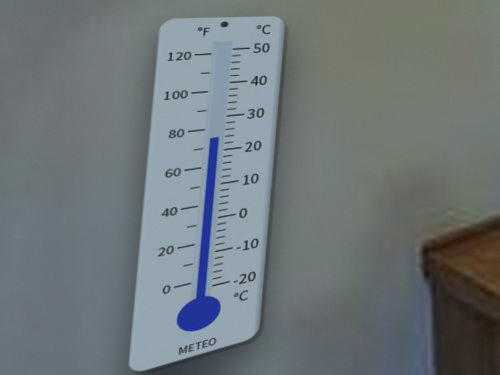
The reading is 24 °C
